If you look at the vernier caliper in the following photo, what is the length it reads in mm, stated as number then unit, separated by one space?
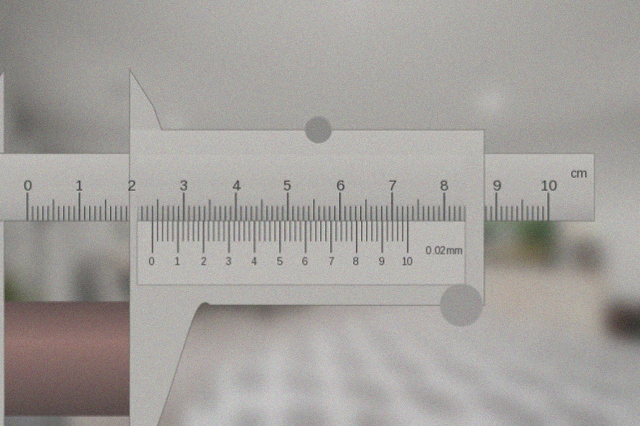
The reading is 24.0 mm
